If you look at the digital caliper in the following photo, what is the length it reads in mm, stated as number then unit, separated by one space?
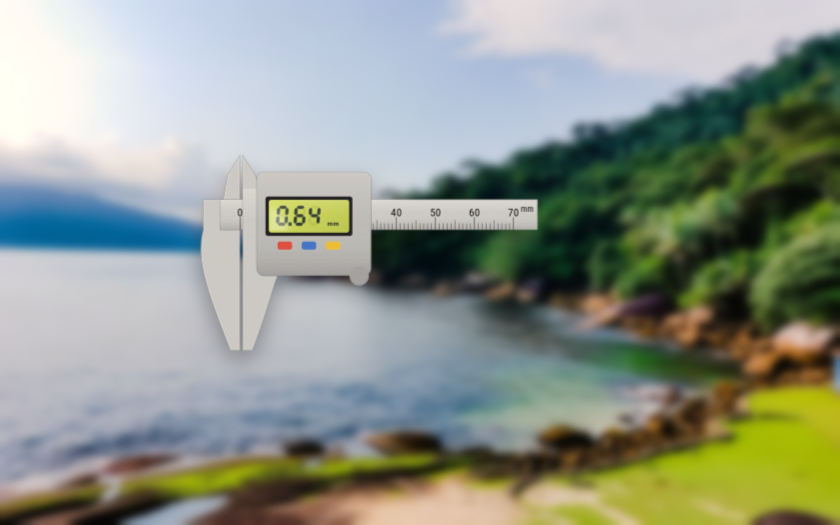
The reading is 0.64 mm
